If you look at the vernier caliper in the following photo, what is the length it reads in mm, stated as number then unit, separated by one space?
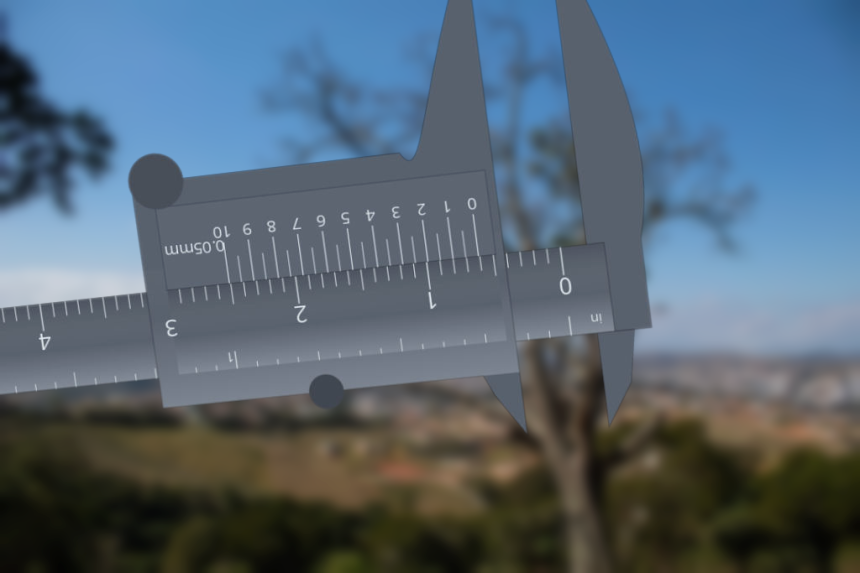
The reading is 6.1 mm
